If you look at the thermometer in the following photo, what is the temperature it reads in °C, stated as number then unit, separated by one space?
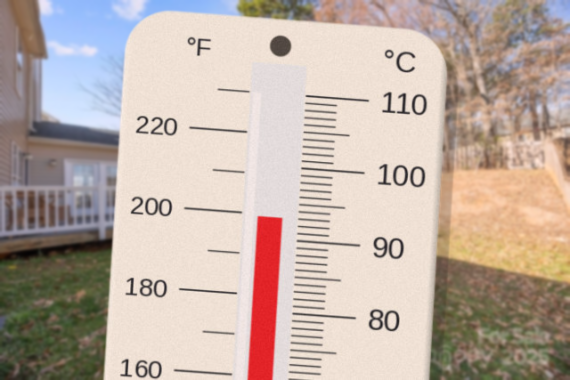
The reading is 93 °C
